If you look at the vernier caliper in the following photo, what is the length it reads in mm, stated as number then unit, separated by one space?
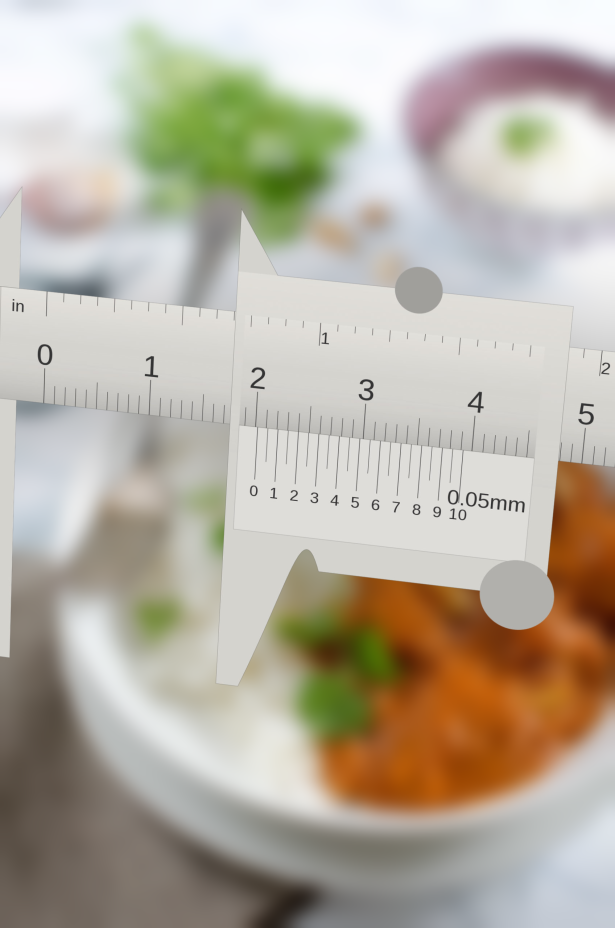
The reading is 20.2 mm
